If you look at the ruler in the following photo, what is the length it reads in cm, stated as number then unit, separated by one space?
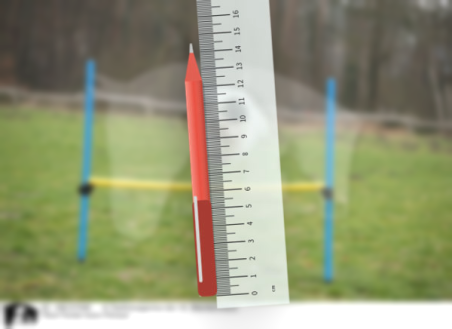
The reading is 14.5 cm
